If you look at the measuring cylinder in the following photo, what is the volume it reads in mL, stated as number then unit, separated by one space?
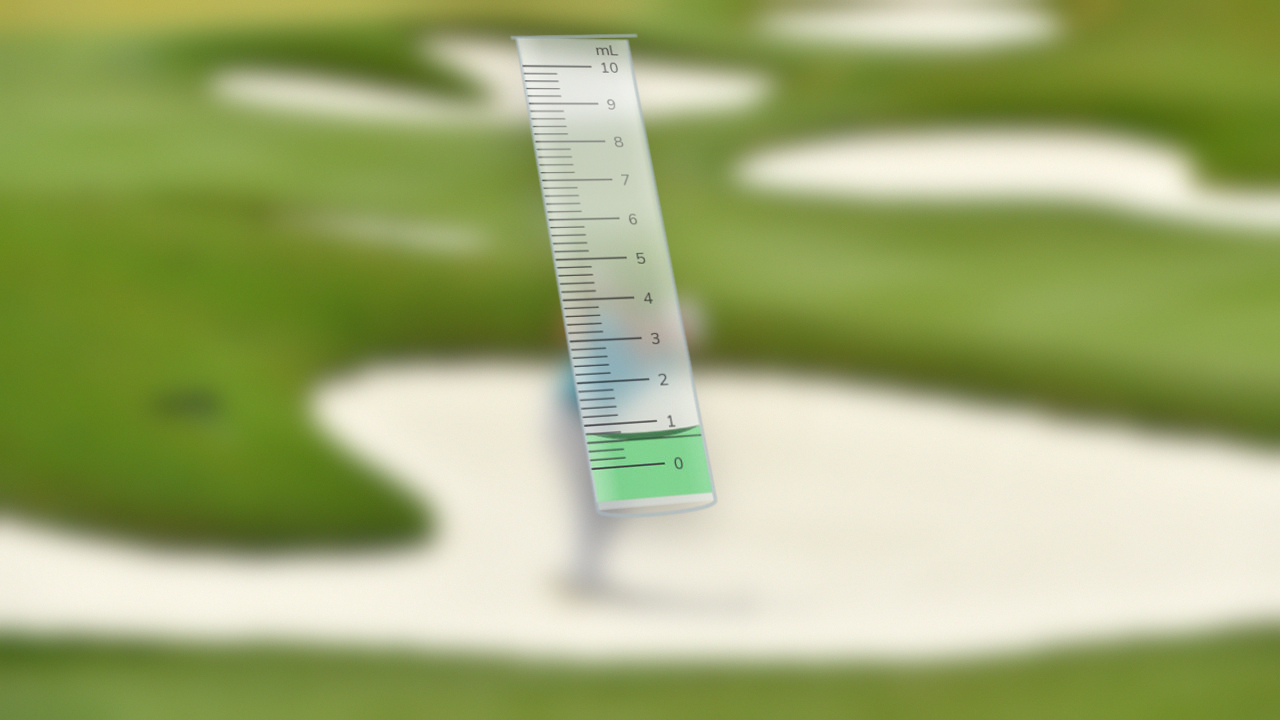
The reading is 0.6 mL
